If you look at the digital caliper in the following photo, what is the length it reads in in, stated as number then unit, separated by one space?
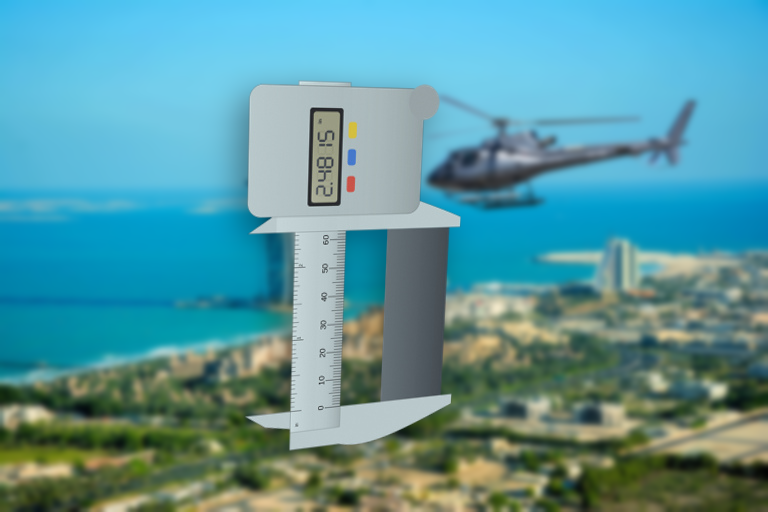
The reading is 2.4815 in
